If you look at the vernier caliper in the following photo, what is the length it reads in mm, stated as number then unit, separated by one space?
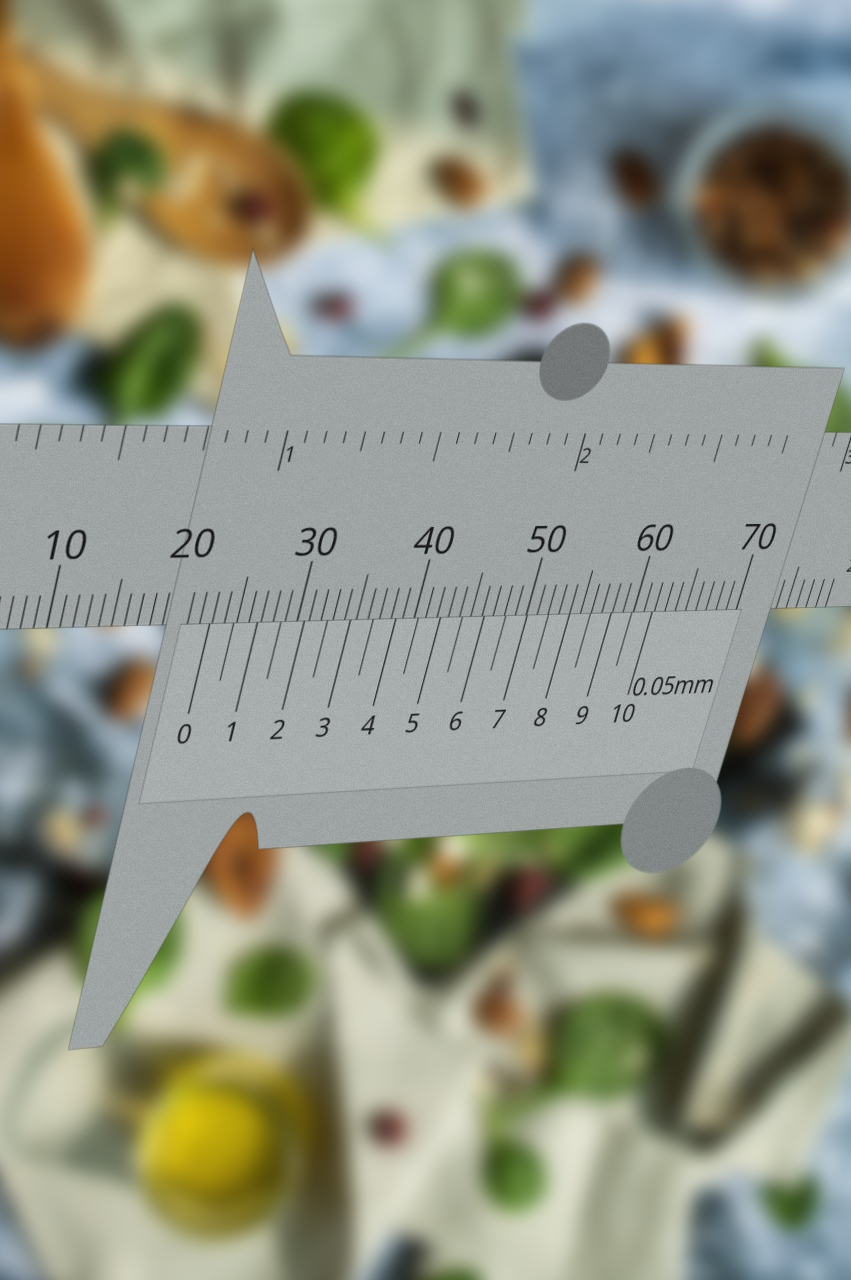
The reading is 22.8 mm
